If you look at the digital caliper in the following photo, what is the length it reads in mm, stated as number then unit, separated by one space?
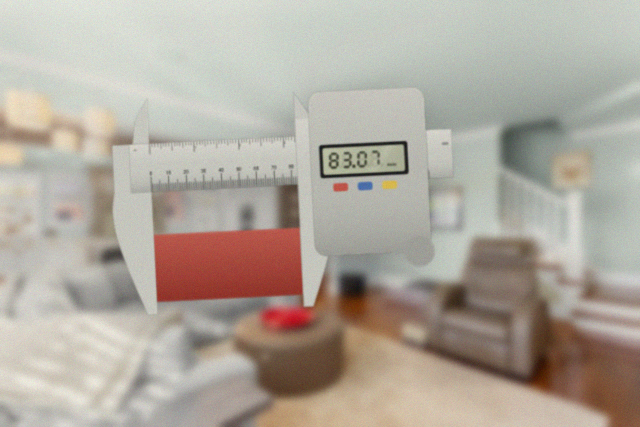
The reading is 83.07 mm
